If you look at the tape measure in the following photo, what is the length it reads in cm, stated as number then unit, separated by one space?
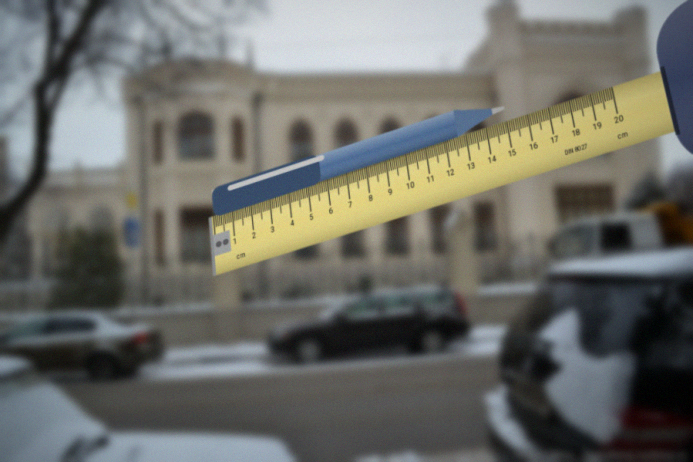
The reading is 15 cm
